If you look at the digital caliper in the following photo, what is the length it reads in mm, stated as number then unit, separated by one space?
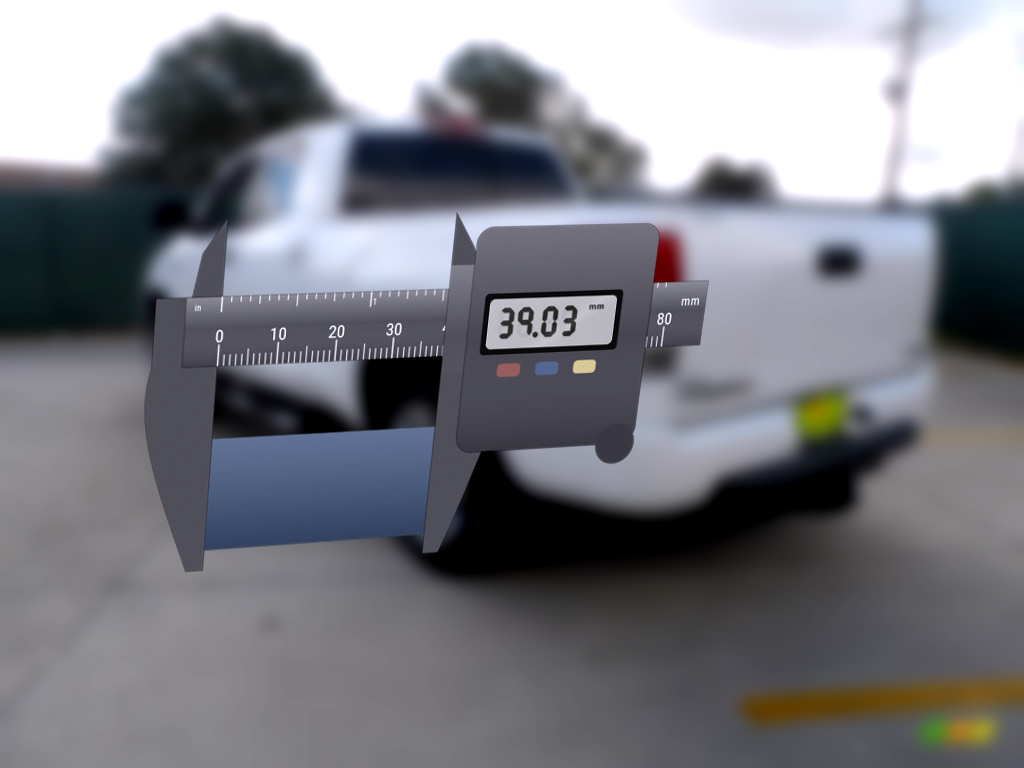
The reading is 39.03 mm
